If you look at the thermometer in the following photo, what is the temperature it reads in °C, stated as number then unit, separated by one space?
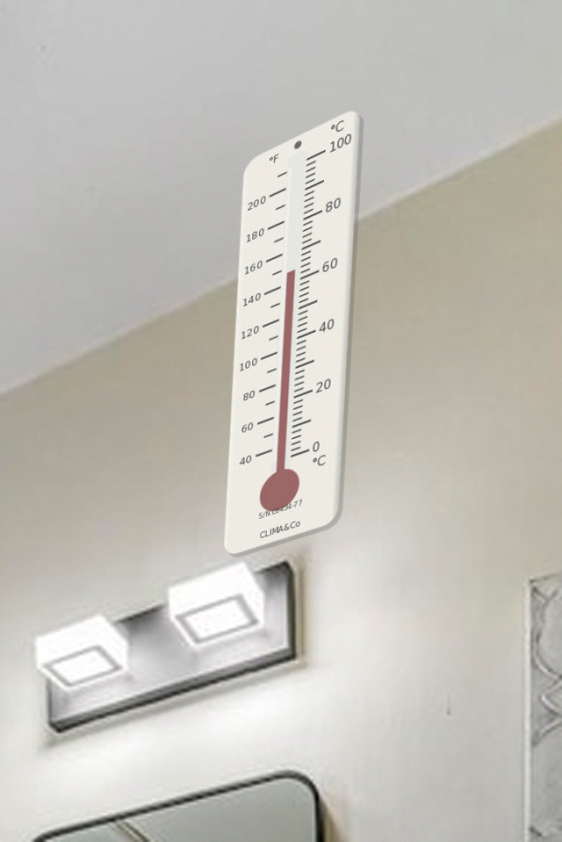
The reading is 64 °C
